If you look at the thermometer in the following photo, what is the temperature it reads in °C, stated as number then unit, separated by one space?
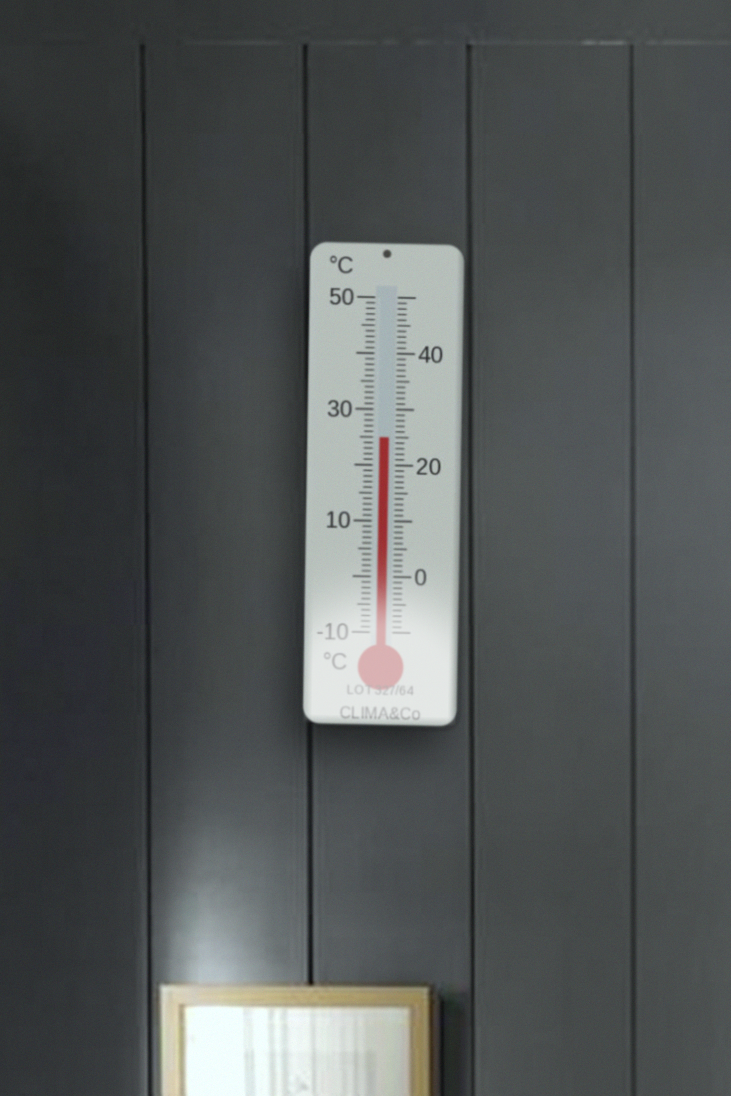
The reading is 25 °C
